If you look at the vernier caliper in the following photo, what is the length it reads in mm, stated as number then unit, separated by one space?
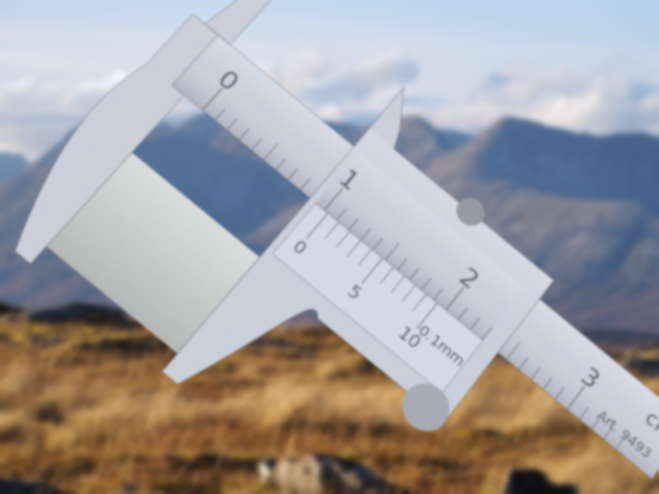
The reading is 10.3 mm
